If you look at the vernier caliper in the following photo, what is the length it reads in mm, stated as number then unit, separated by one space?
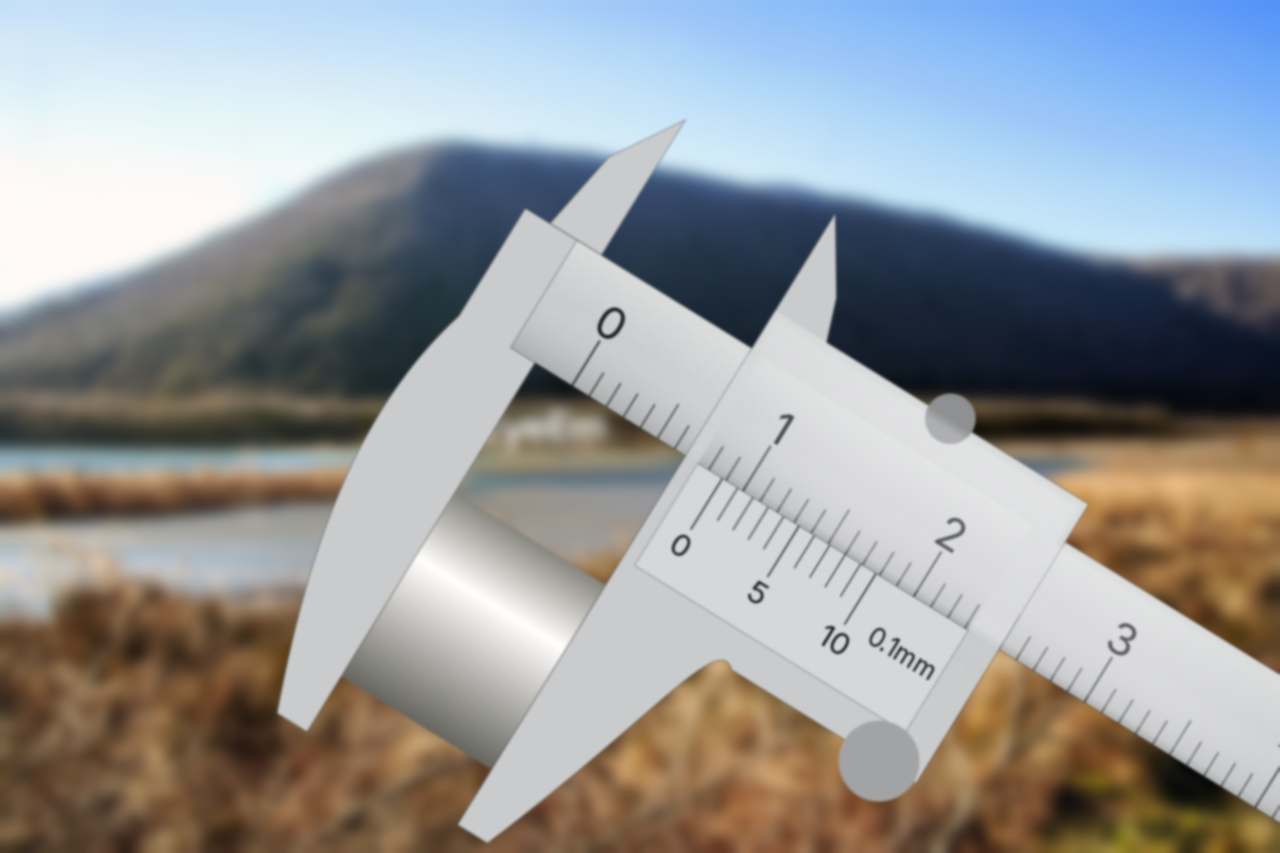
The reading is 8.8 mm
